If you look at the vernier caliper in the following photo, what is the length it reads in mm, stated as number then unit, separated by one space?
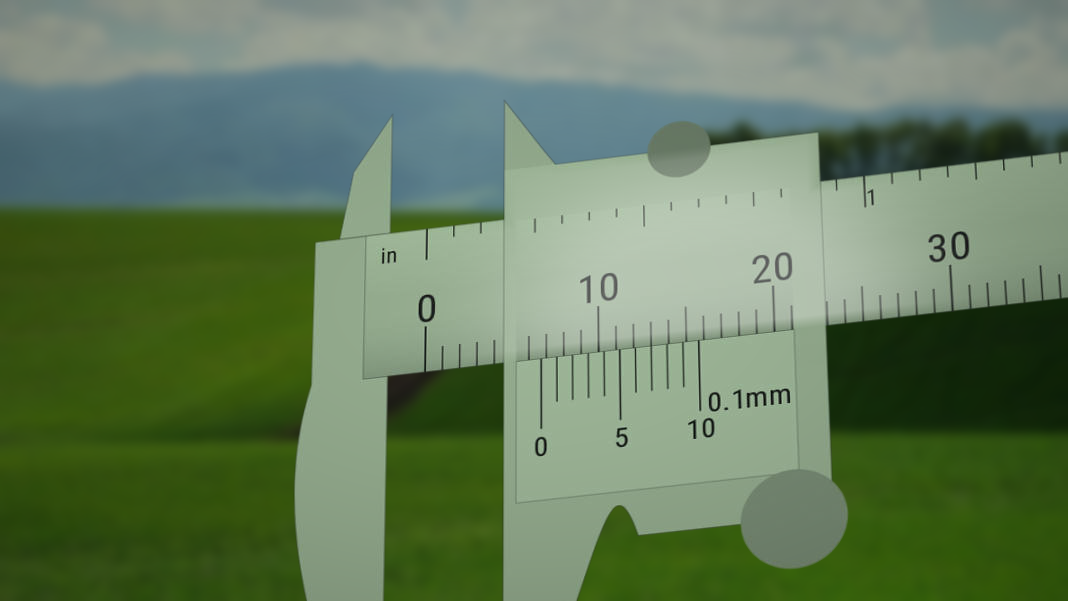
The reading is 6.7 mm
